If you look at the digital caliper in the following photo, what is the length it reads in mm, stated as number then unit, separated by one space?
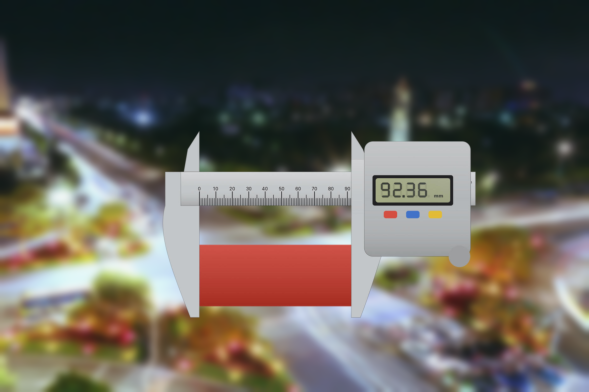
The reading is 92.36 mm
